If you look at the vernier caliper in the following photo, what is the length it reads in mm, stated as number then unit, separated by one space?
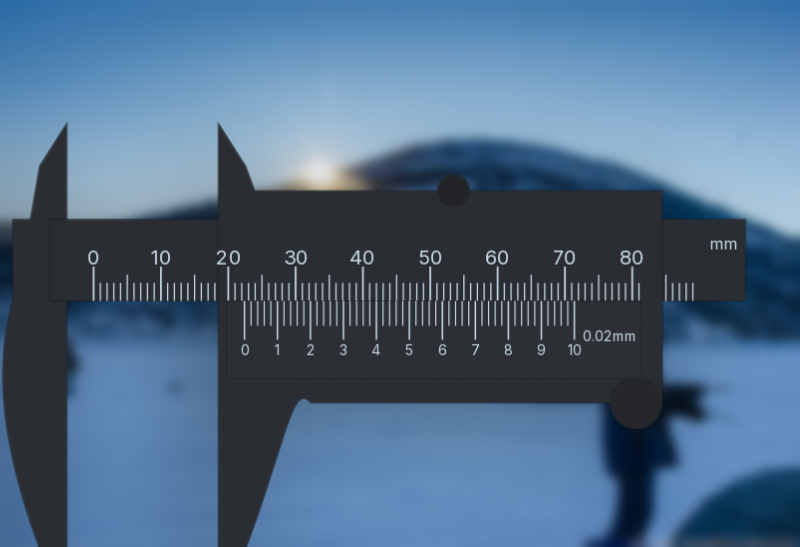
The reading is 22.4 mm
